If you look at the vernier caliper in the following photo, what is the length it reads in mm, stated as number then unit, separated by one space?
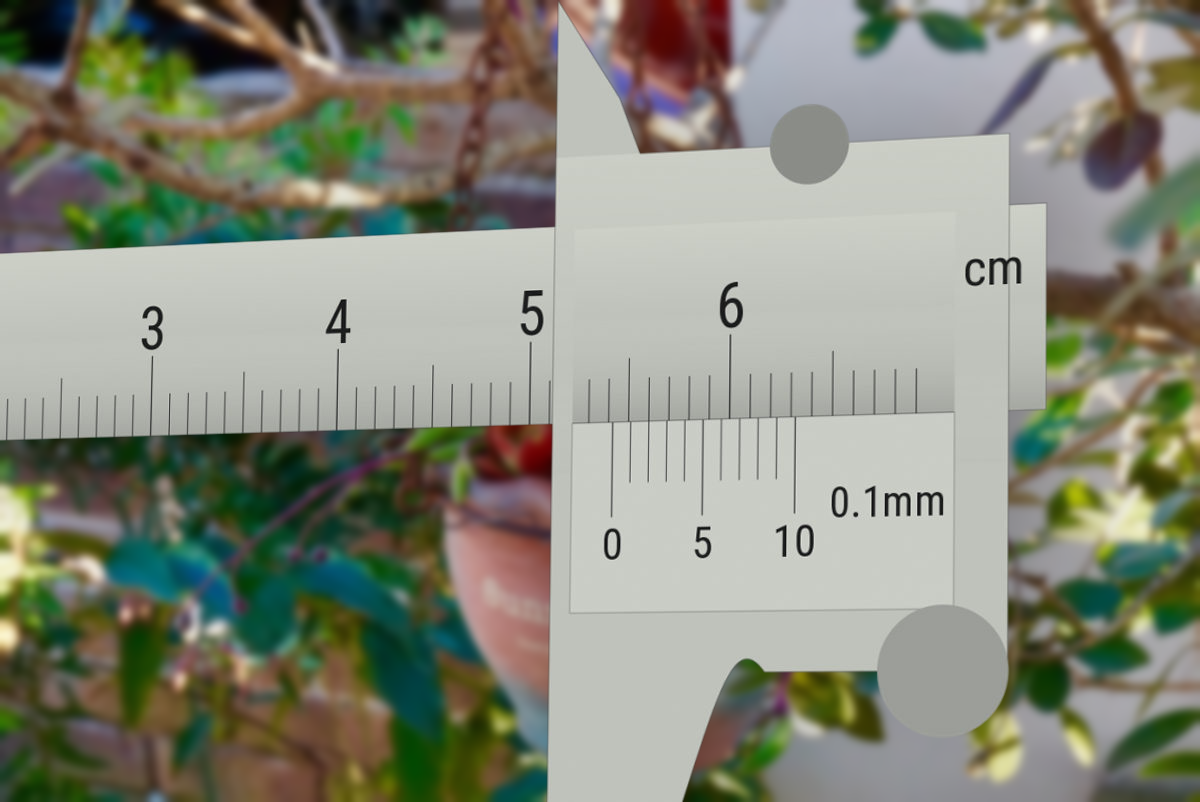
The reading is 54.2 mm
